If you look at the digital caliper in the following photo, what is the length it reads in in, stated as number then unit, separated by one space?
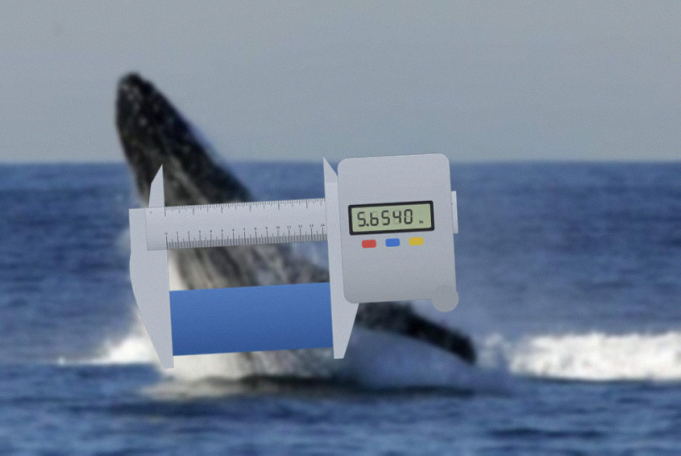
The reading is 5.6540 in
